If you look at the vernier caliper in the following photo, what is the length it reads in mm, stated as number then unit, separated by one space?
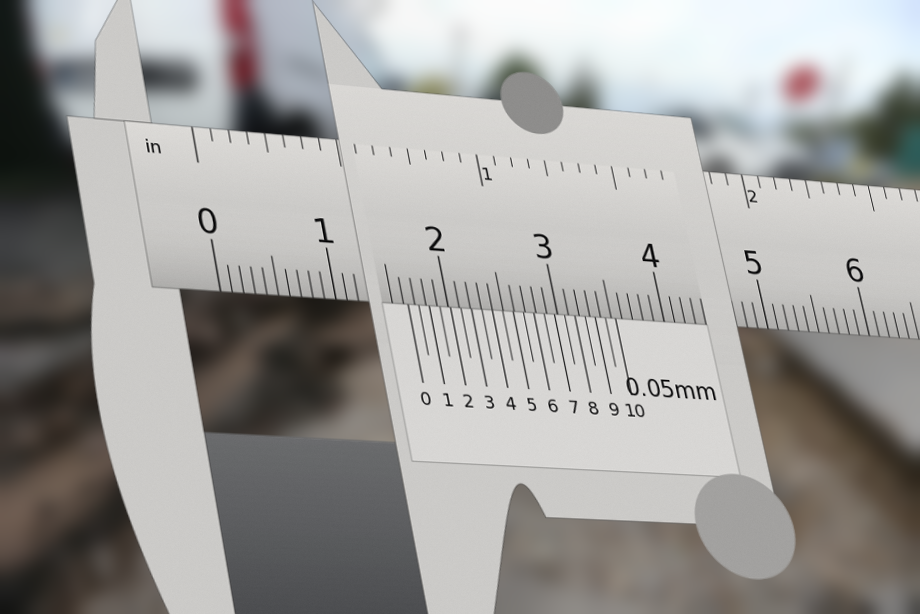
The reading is 16.4 mm
